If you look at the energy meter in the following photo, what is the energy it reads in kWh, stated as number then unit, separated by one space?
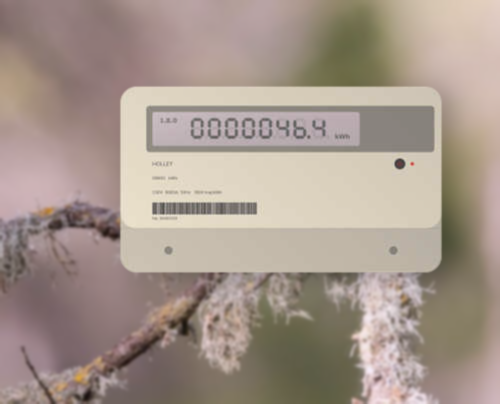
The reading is 46.4 kWh
